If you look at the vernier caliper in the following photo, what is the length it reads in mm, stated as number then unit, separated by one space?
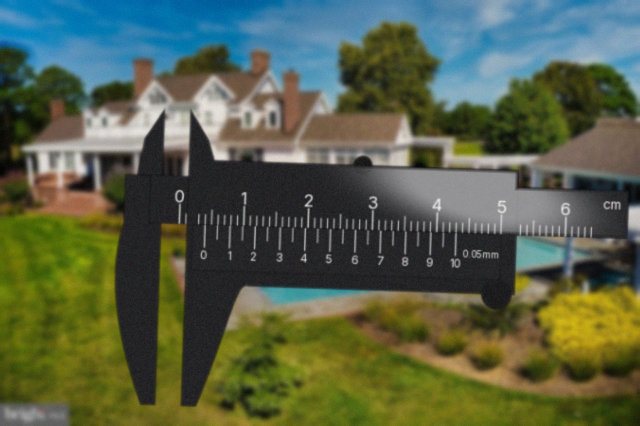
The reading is 4.0 mm
